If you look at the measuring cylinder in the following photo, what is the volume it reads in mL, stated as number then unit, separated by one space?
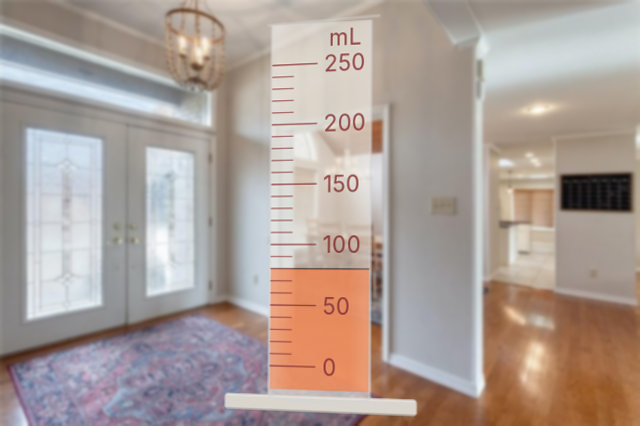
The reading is 80 mL
